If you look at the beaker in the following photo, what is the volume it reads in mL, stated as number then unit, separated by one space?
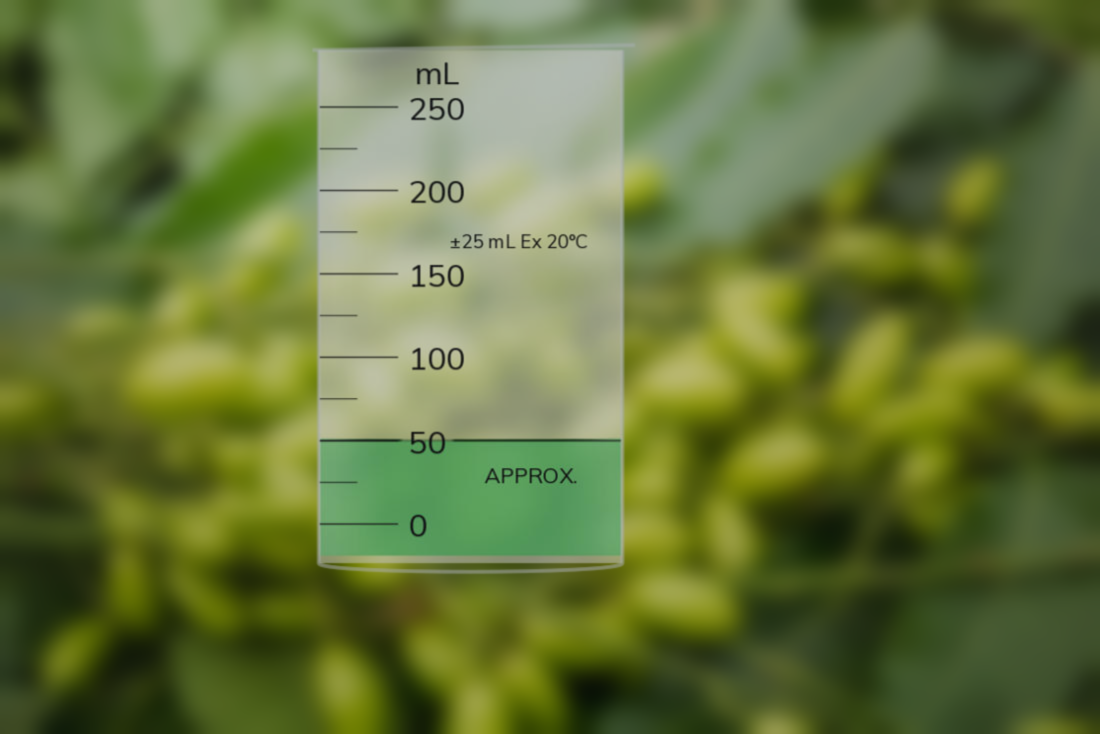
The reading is 50 mL
